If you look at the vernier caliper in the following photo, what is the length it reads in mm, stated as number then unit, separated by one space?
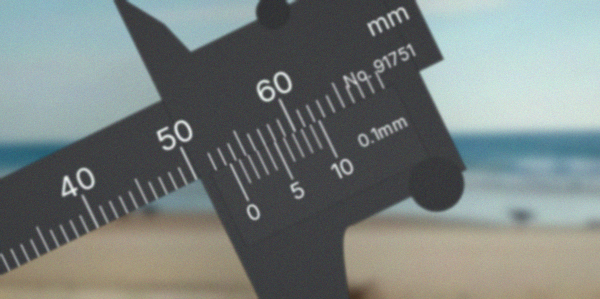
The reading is 53.4 mm
